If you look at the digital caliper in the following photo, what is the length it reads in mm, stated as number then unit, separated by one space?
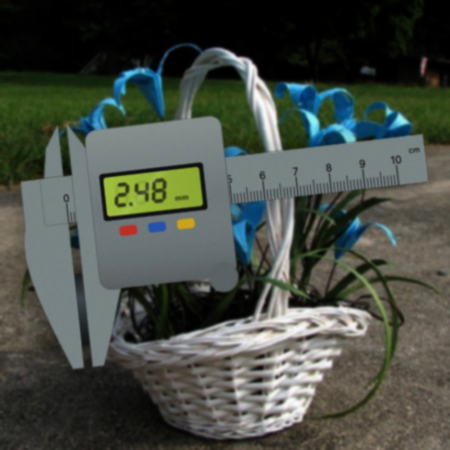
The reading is 2.48 mm
